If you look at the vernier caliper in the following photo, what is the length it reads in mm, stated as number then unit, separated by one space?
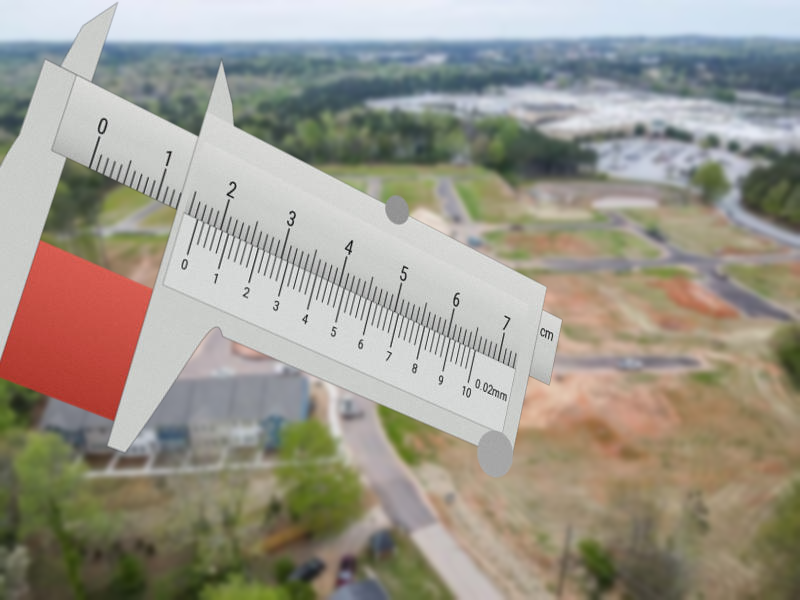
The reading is 16.4 mm
